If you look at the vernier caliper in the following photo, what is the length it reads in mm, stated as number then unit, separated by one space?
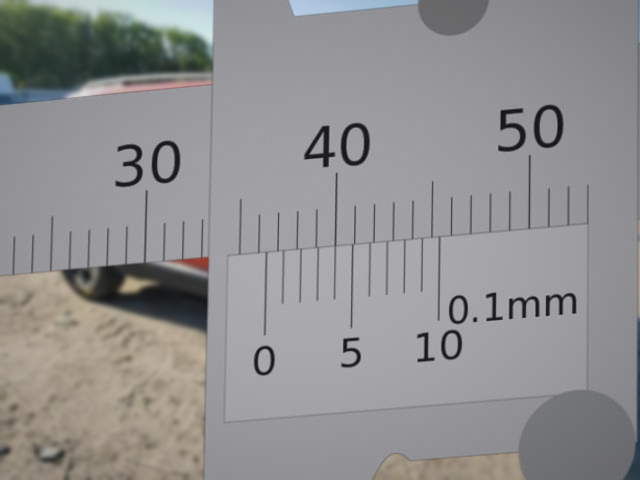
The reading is 36.4 mm
